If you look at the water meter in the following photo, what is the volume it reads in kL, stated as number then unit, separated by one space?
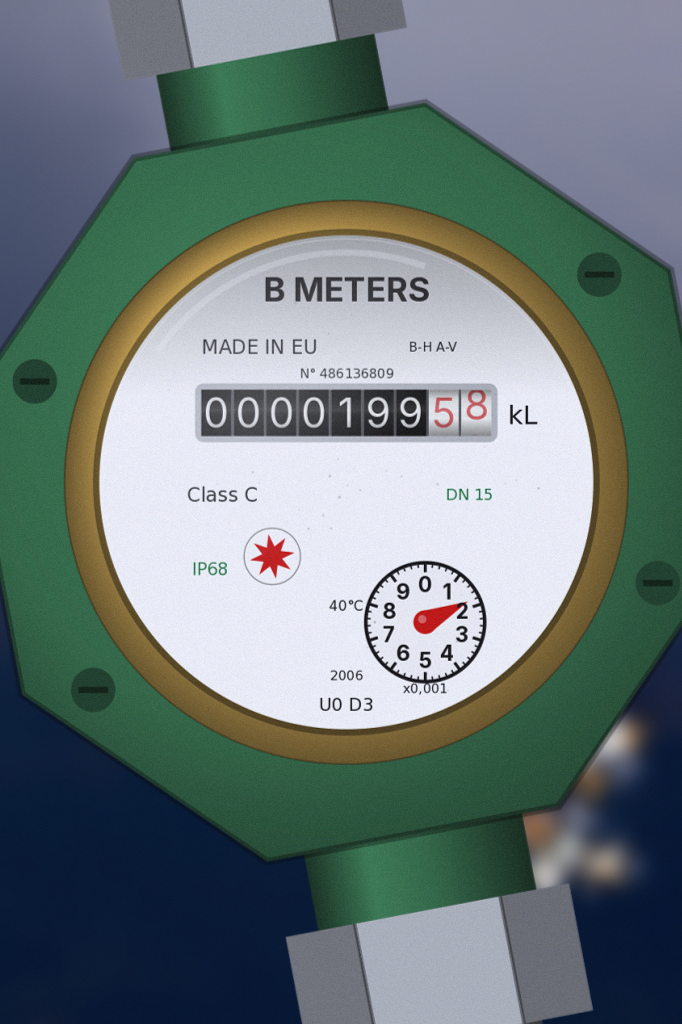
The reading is 199.581 kL
